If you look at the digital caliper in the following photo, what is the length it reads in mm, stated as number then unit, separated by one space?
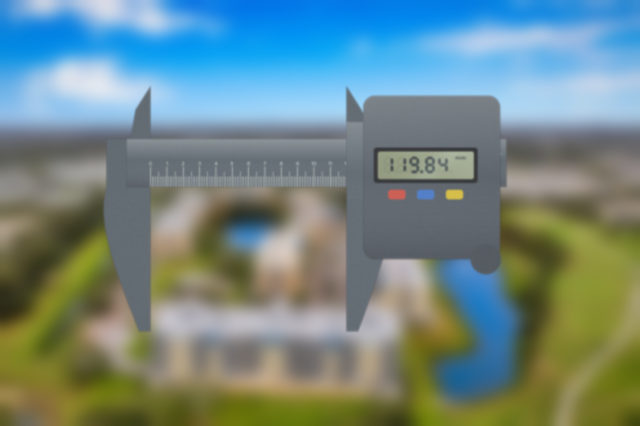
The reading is 119.84 mm
